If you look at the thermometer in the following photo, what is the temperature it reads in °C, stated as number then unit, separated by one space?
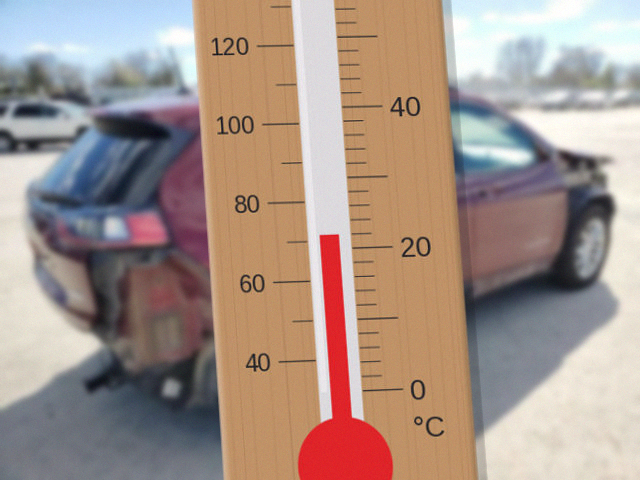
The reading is 22 °C
